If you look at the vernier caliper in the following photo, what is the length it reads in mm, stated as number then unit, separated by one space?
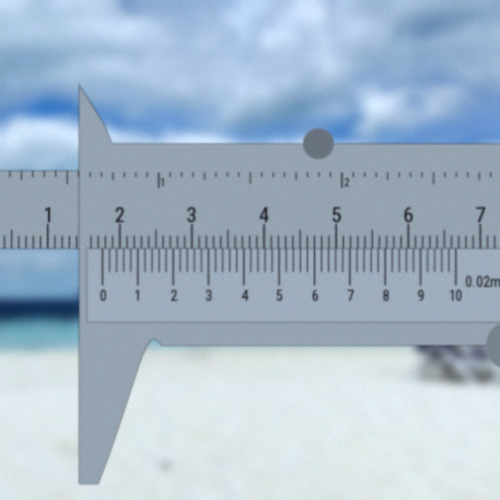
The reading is 17.6 mm
